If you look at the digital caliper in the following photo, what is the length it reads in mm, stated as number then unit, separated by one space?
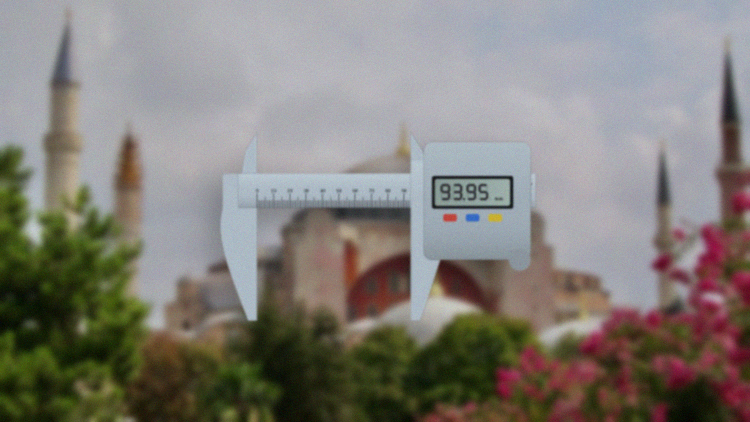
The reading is 93.95 mm
